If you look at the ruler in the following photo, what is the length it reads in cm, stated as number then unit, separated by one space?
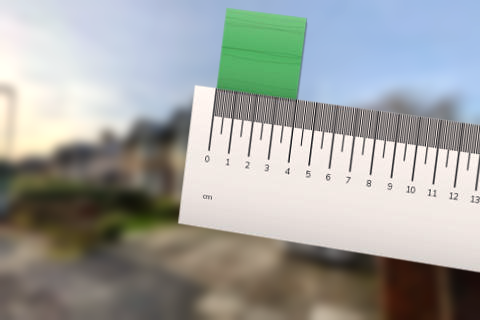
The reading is 4 cm
